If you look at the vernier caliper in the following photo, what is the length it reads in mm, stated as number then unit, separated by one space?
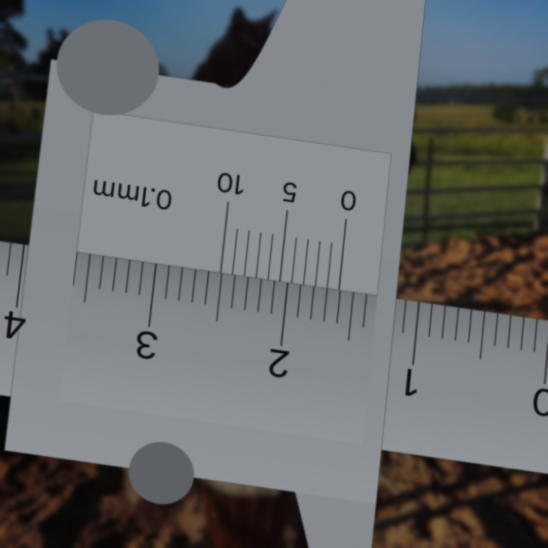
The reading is 16.1 mm
